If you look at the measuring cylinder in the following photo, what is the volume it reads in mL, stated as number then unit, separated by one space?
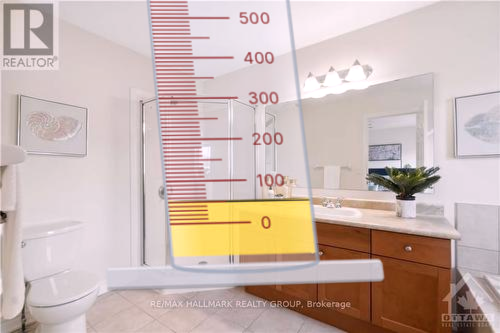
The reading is 50 mL
